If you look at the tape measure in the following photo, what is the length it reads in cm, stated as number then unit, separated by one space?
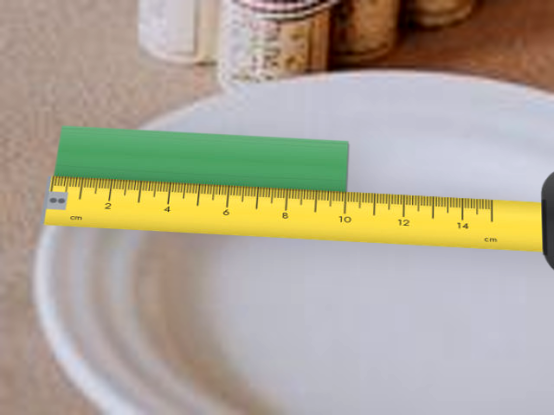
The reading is 10 cm
